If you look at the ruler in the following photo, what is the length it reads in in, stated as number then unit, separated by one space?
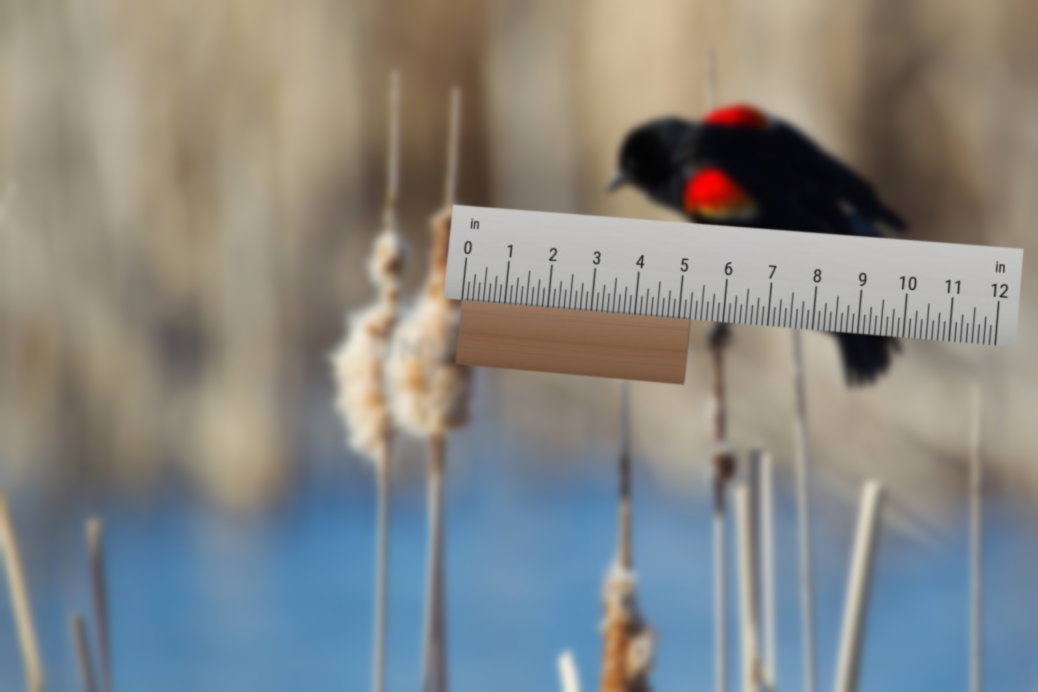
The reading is 5.25 in
